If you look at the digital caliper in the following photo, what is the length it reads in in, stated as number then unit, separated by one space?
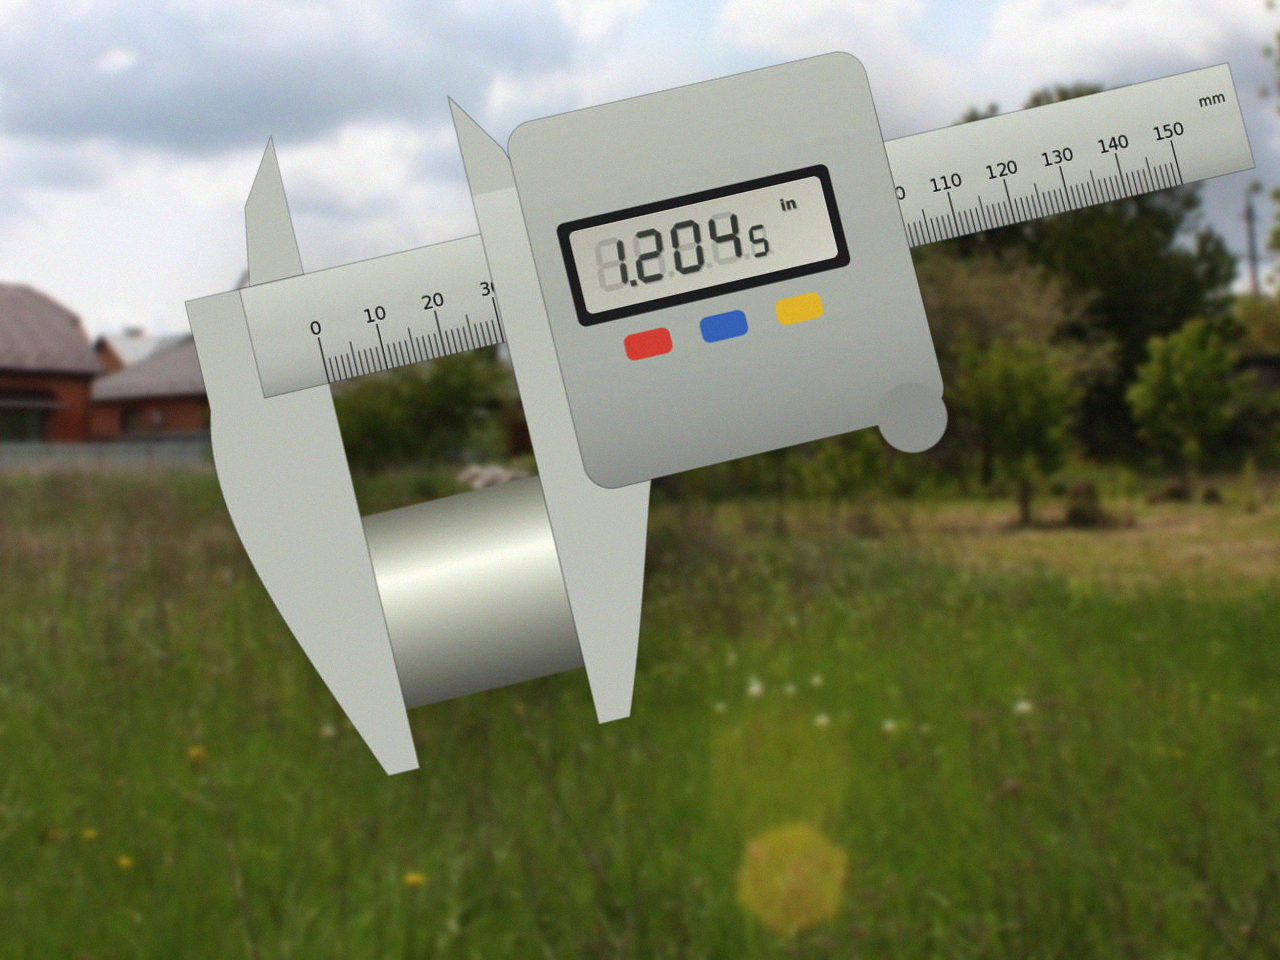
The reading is 1.2045 in
